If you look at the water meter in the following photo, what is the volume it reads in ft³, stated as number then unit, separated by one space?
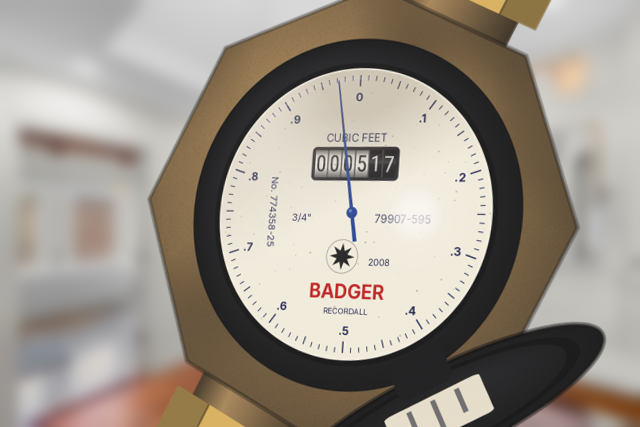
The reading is 516.97 ft³
